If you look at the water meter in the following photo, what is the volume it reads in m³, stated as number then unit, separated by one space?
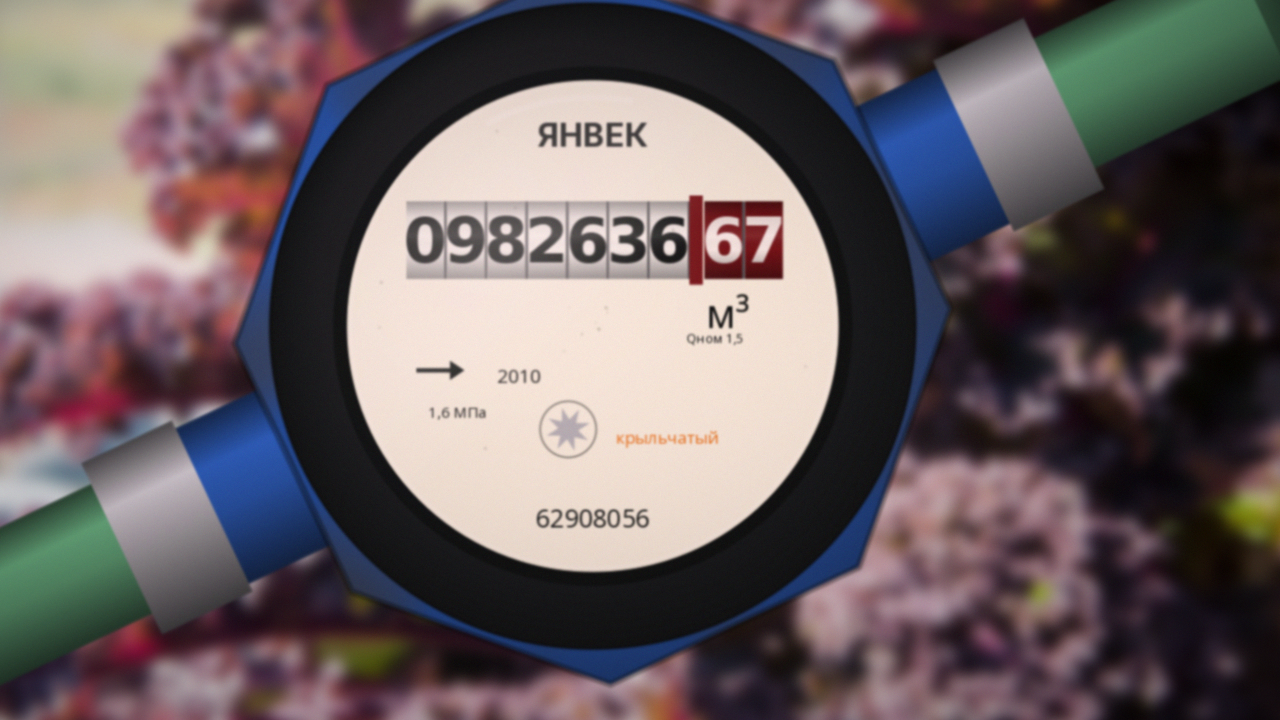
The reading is 982636.67 m³
